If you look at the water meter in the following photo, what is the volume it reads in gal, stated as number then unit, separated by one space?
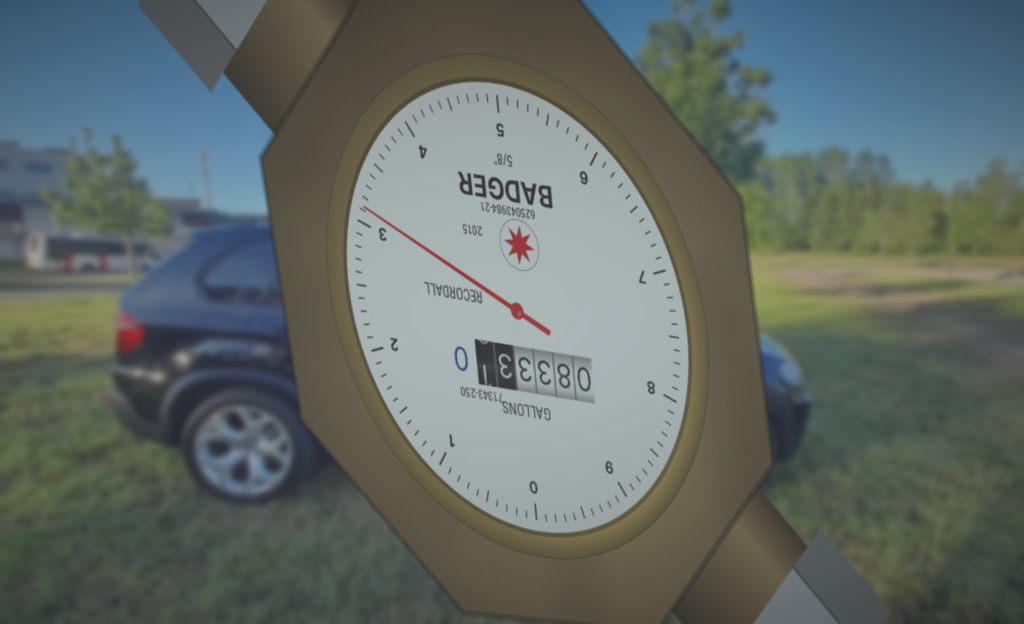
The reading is 833313.1 gal
